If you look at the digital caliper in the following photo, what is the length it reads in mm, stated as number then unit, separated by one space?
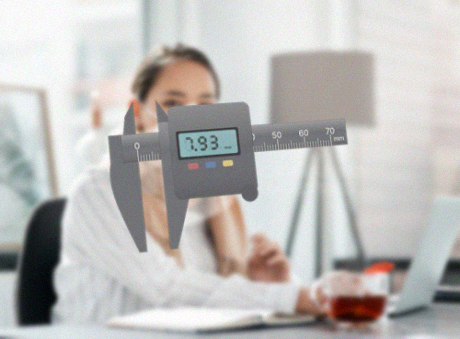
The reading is 7.93 mm
